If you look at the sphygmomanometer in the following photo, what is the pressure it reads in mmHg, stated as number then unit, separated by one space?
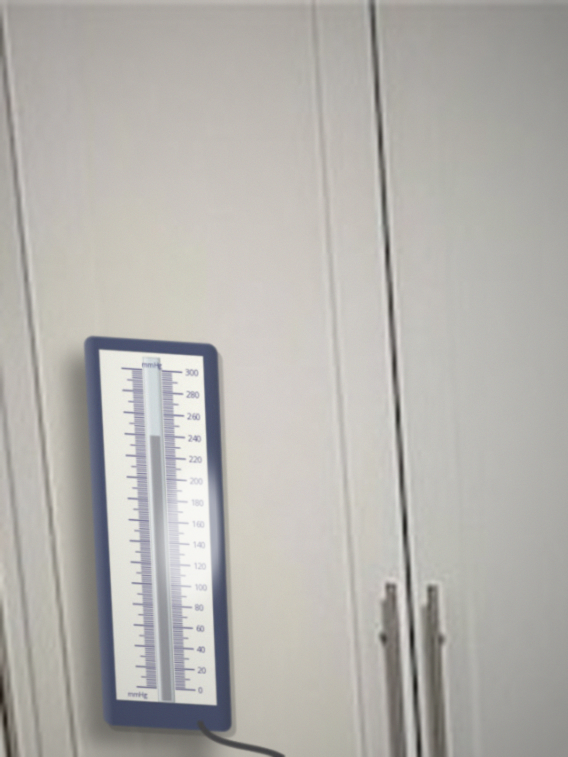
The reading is 240 mmHg
